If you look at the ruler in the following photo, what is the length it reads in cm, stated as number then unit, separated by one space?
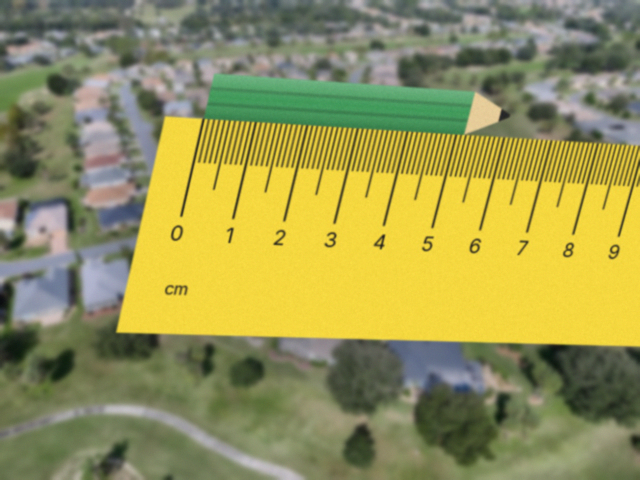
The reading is 6 cm
